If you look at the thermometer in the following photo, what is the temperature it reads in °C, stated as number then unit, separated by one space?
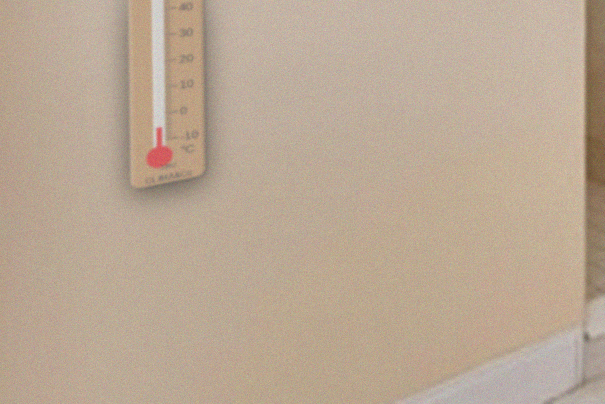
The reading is -5 °C
